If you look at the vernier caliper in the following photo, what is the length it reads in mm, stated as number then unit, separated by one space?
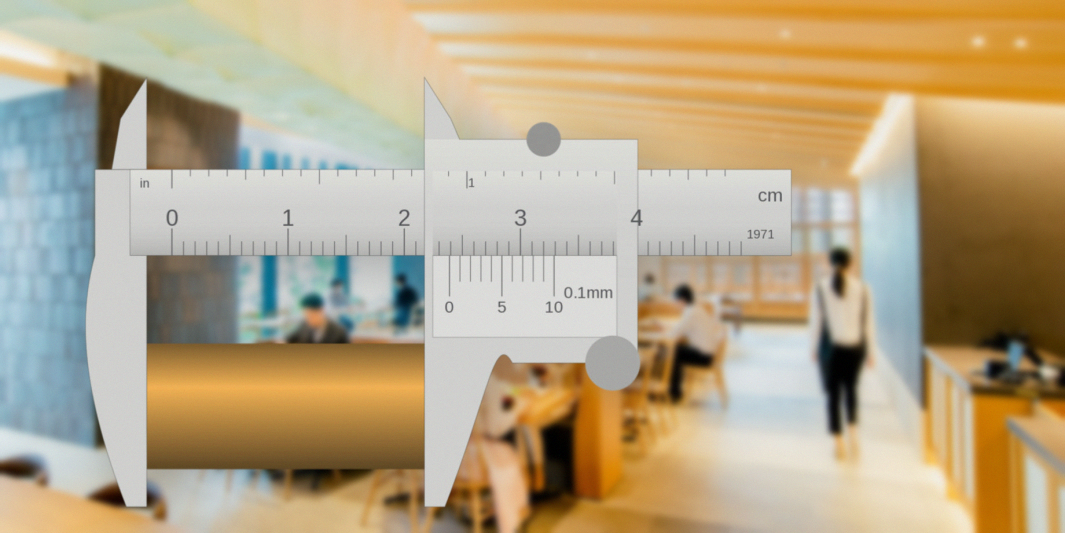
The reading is 23.9 mm
